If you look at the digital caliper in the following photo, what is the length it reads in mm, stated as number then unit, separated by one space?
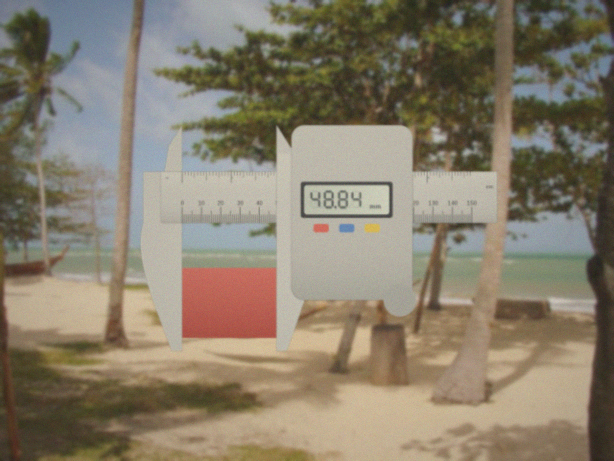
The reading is 48.84 mm
